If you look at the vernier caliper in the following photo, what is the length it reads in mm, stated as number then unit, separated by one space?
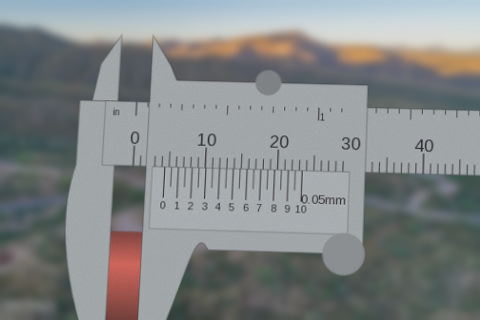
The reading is 4.4 mm
